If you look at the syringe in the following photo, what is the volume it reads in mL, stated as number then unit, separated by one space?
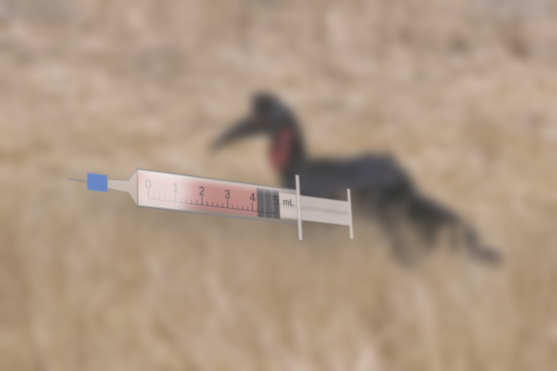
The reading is 4.2 mL
